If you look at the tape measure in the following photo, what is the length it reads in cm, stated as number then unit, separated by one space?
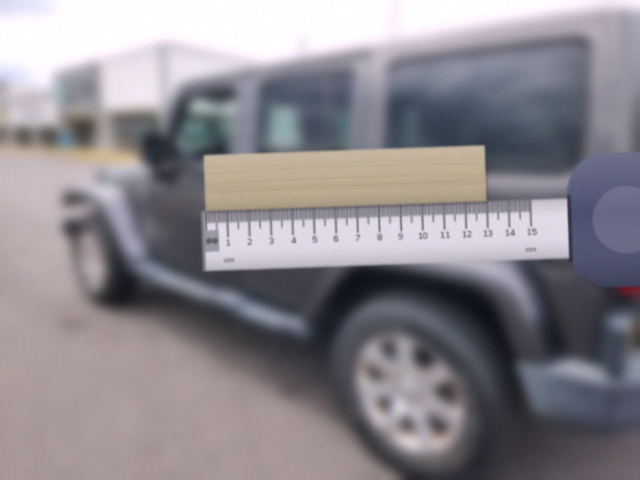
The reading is 13 cm
